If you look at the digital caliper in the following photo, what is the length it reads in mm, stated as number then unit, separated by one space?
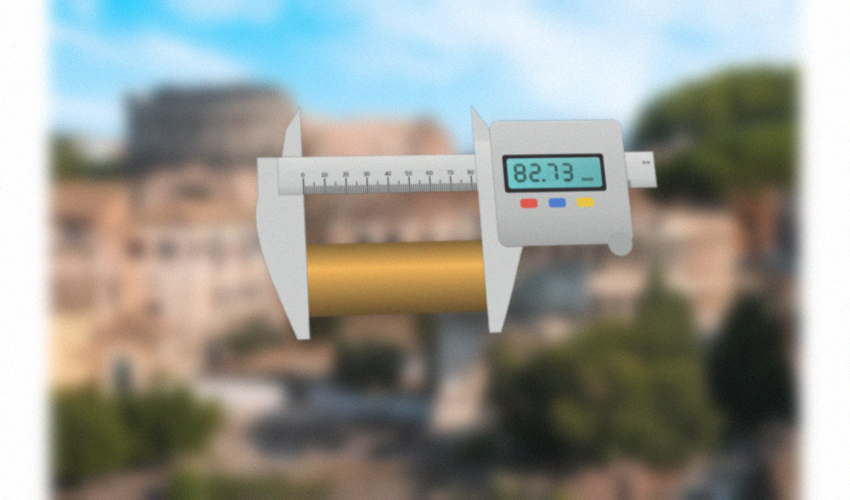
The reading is 82.73 mm
